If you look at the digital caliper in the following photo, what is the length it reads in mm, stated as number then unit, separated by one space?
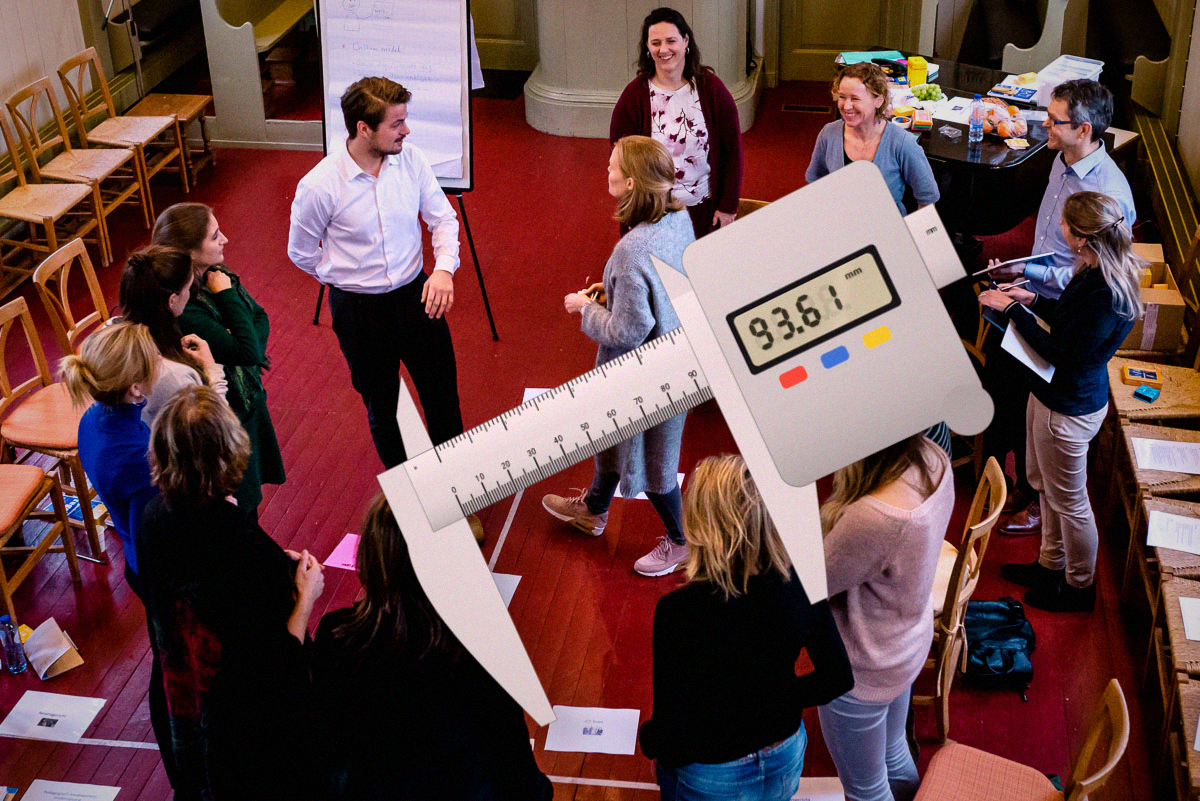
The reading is 93.61 mm
